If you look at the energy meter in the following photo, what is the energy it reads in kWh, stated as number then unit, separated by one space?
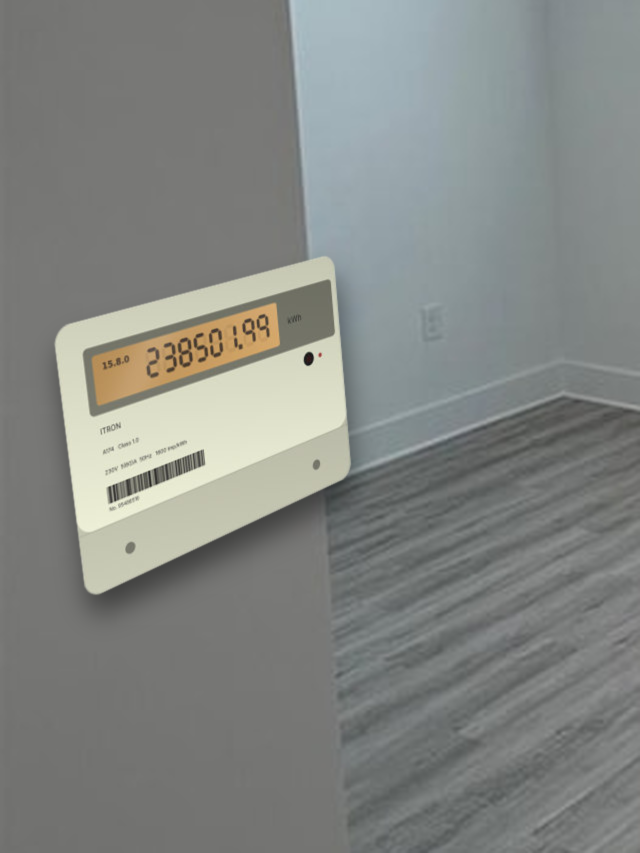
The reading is 238501.99 kWh
